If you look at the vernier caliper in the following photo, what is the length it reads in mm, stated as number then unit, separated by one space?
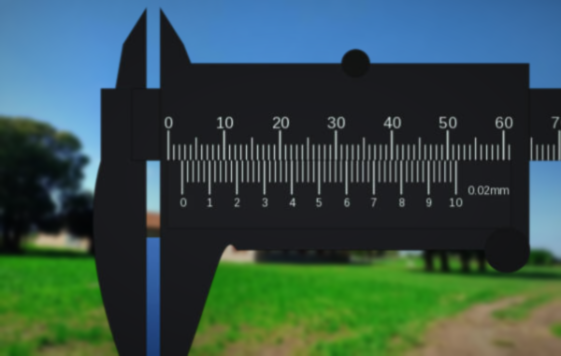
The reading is 2.5 mm
